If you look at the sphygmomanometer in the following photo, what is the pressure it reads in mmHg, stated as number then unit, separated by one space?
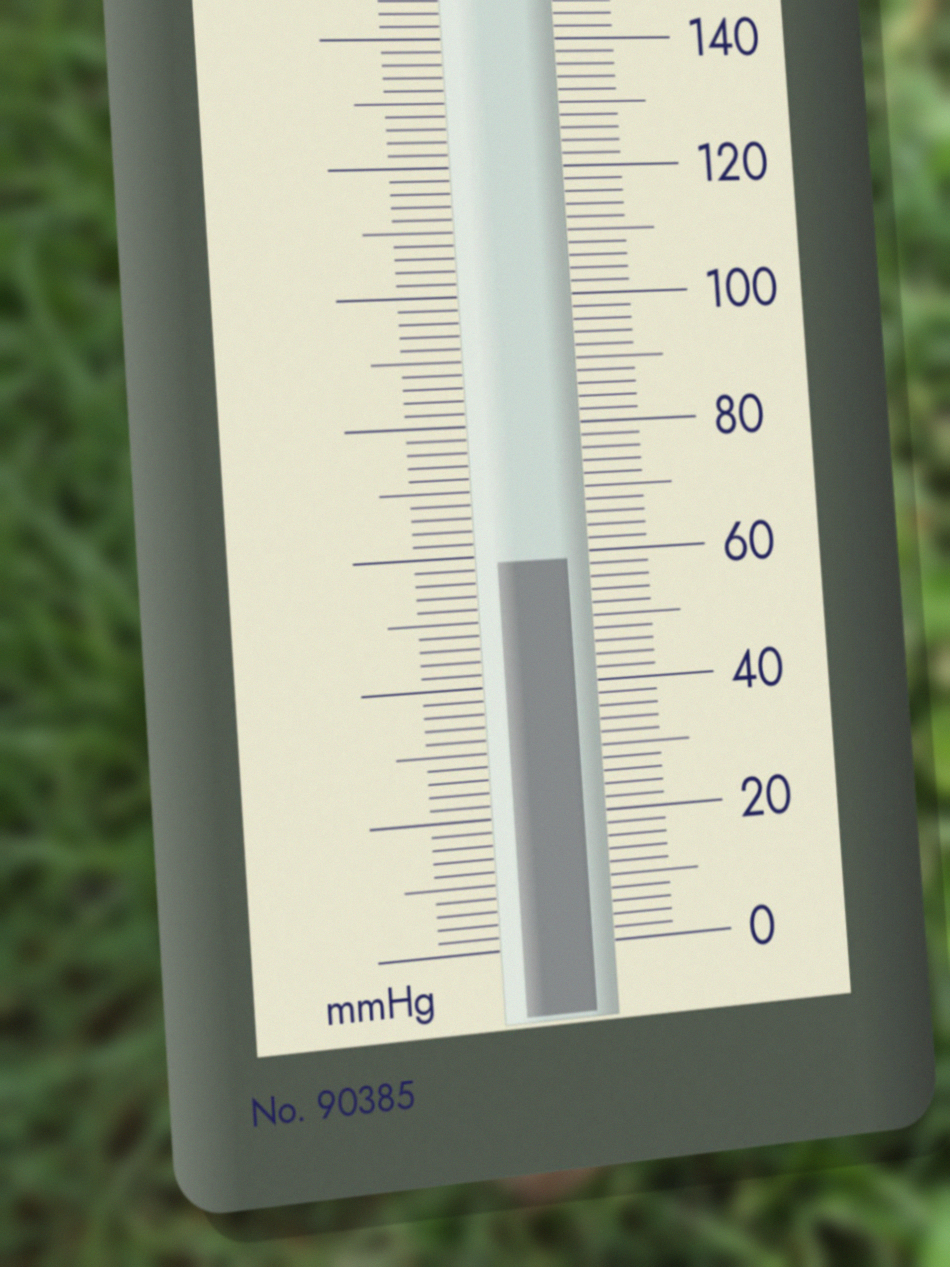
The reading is 59 mmHg
